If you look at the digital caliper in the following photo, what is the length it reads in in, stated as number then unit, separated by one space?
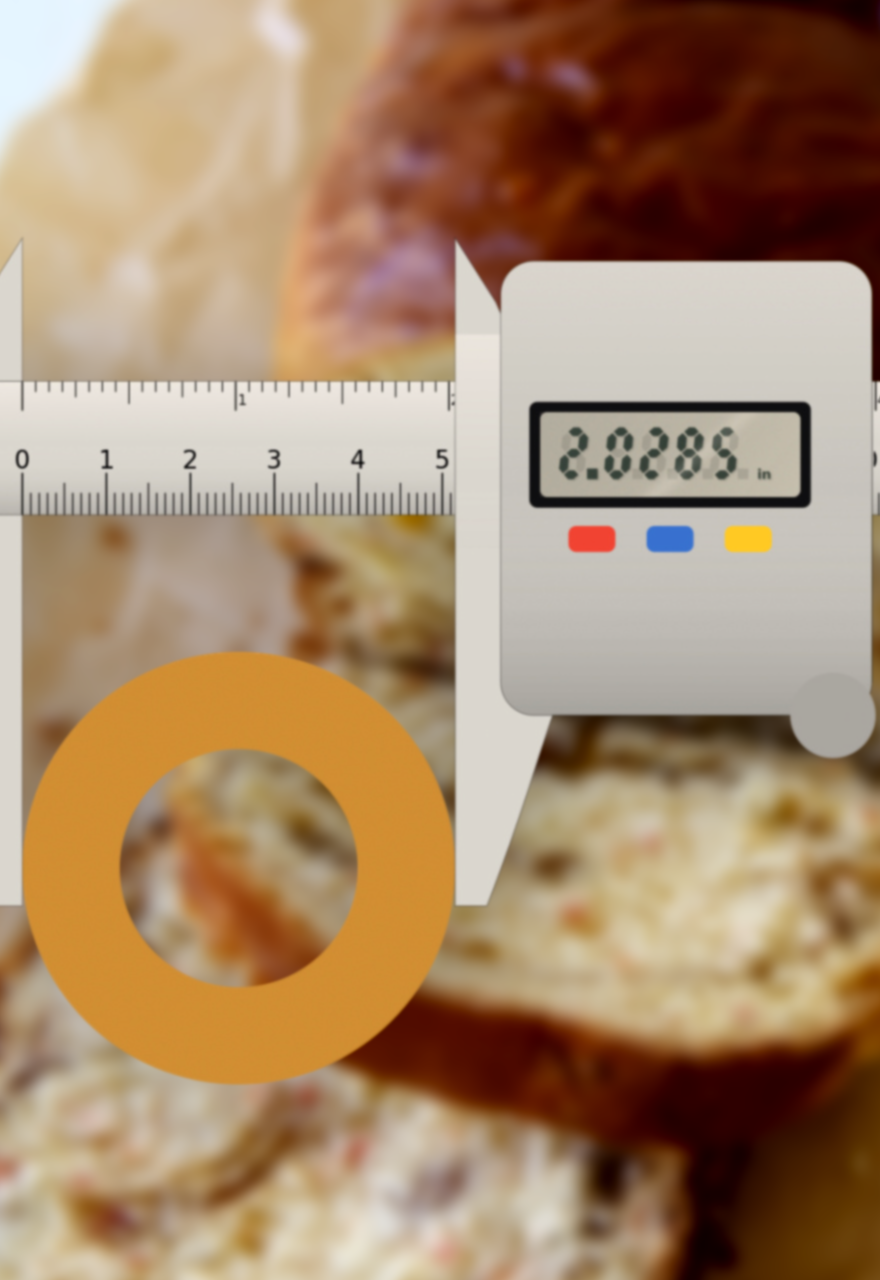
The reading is 2.0285 in
